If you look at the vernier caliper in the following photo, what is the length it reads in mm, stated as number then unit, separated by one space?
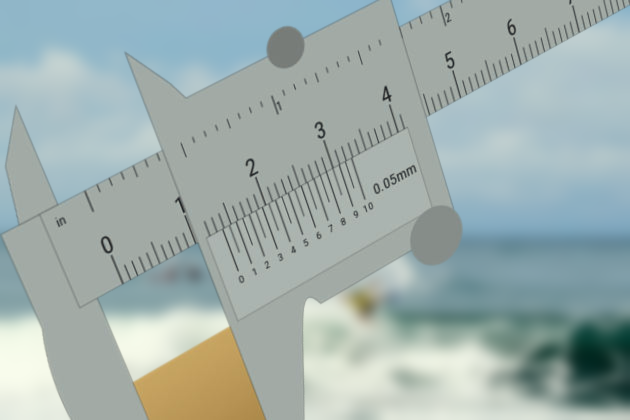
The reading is 13.8 mm
